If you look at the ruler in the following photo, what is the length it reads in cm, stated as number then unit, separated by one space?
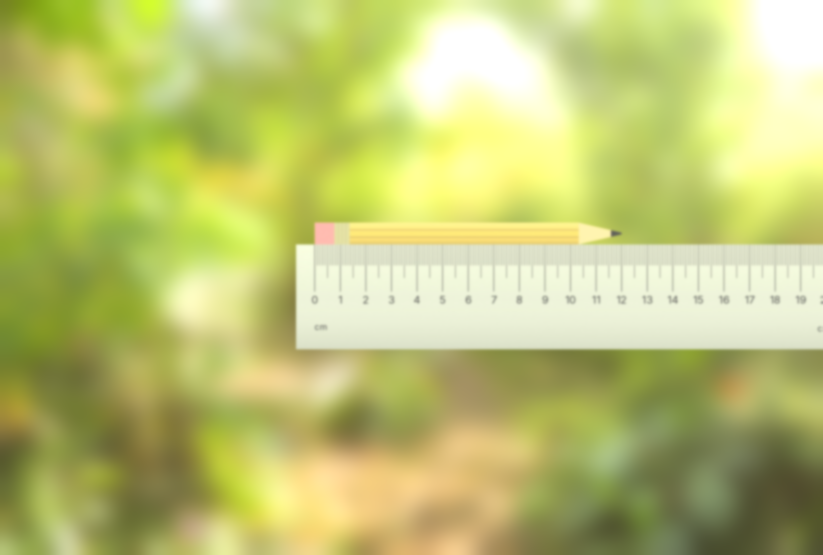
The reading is 12 cm
